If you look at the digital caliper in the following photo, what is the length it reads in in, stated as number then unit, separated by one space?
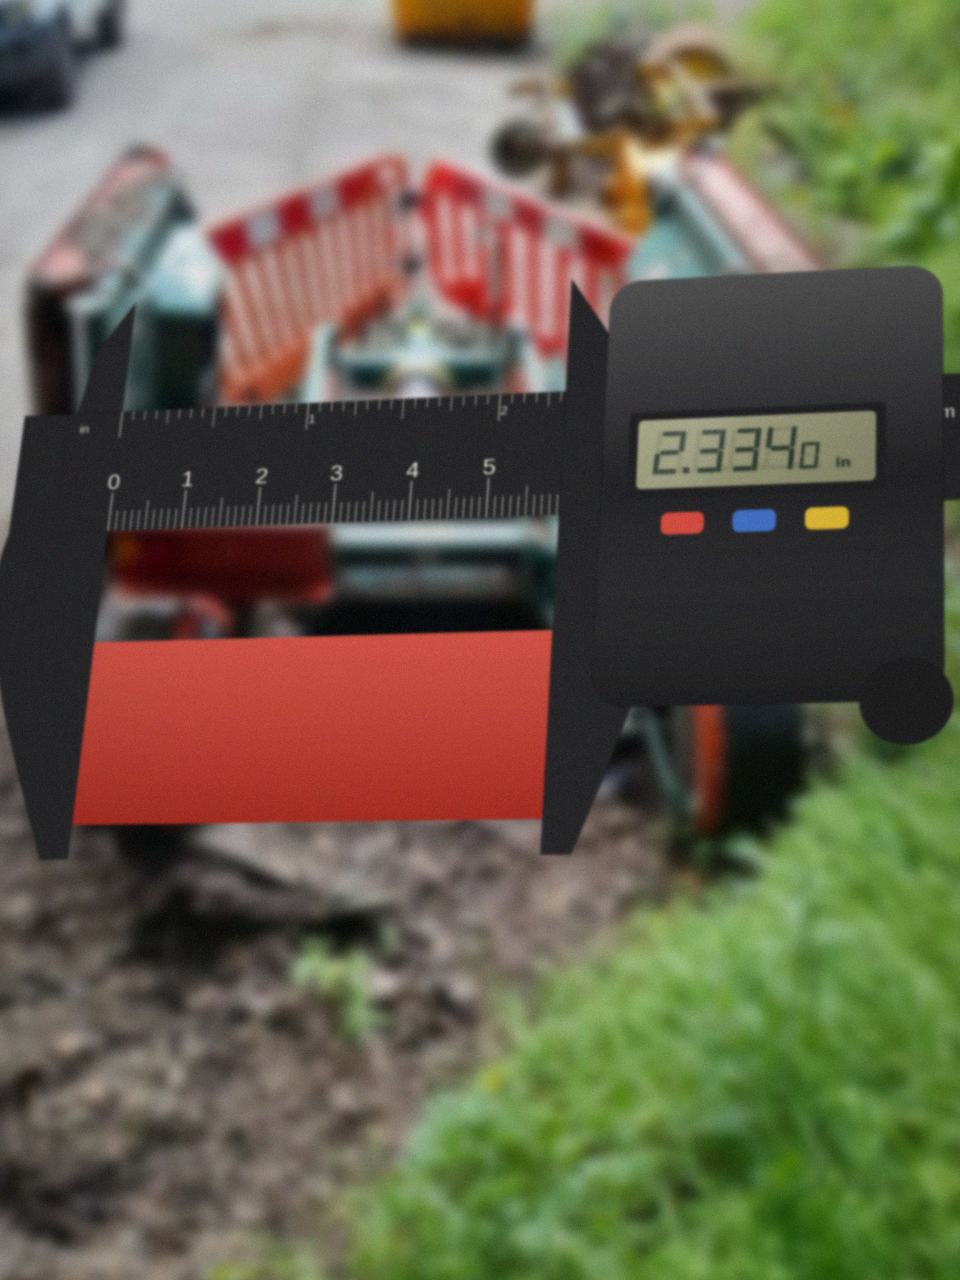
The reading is 2.3340 in
